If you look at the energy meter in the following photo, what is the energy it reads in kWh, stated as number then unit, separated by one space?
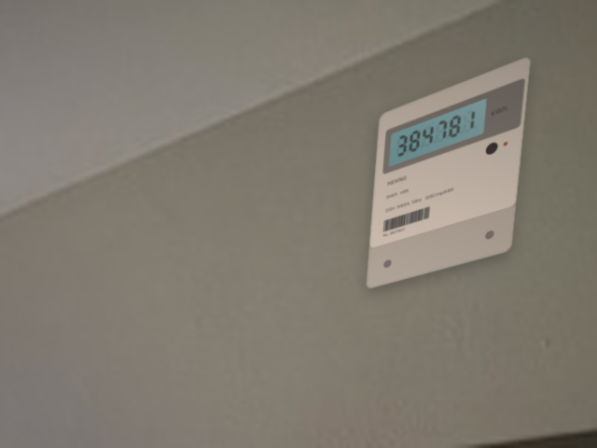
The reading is 384781 kWh
